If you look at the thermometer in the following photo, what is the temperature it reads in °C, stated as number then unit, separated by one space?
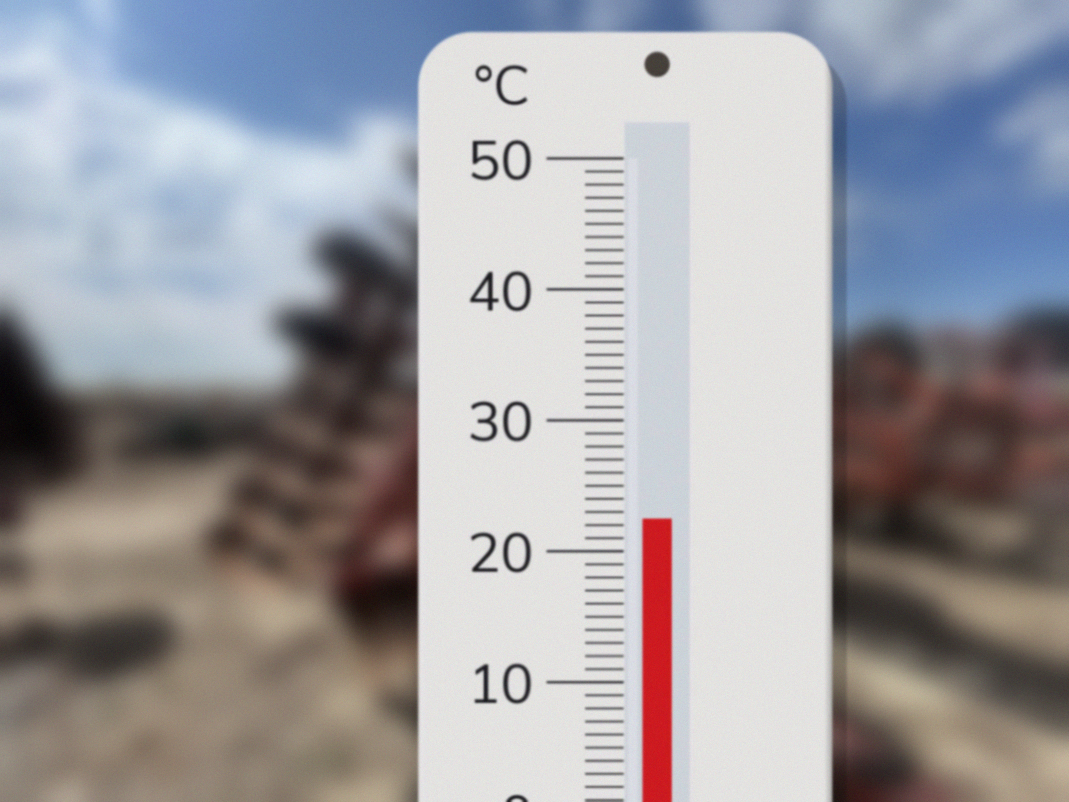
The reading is 22.5 °C
